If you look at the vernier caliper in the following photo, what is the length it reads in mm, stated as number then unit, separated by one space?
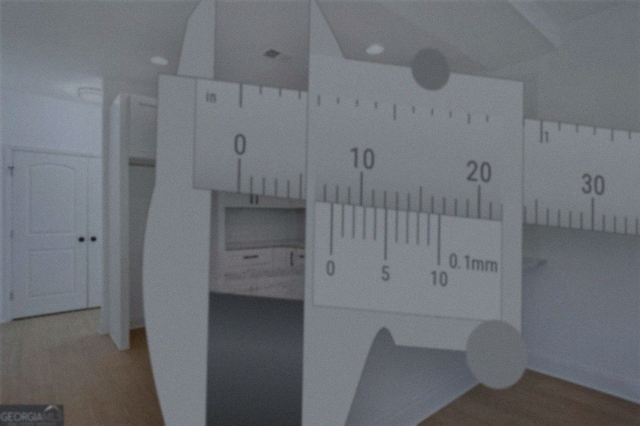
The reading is 7.6 mm
